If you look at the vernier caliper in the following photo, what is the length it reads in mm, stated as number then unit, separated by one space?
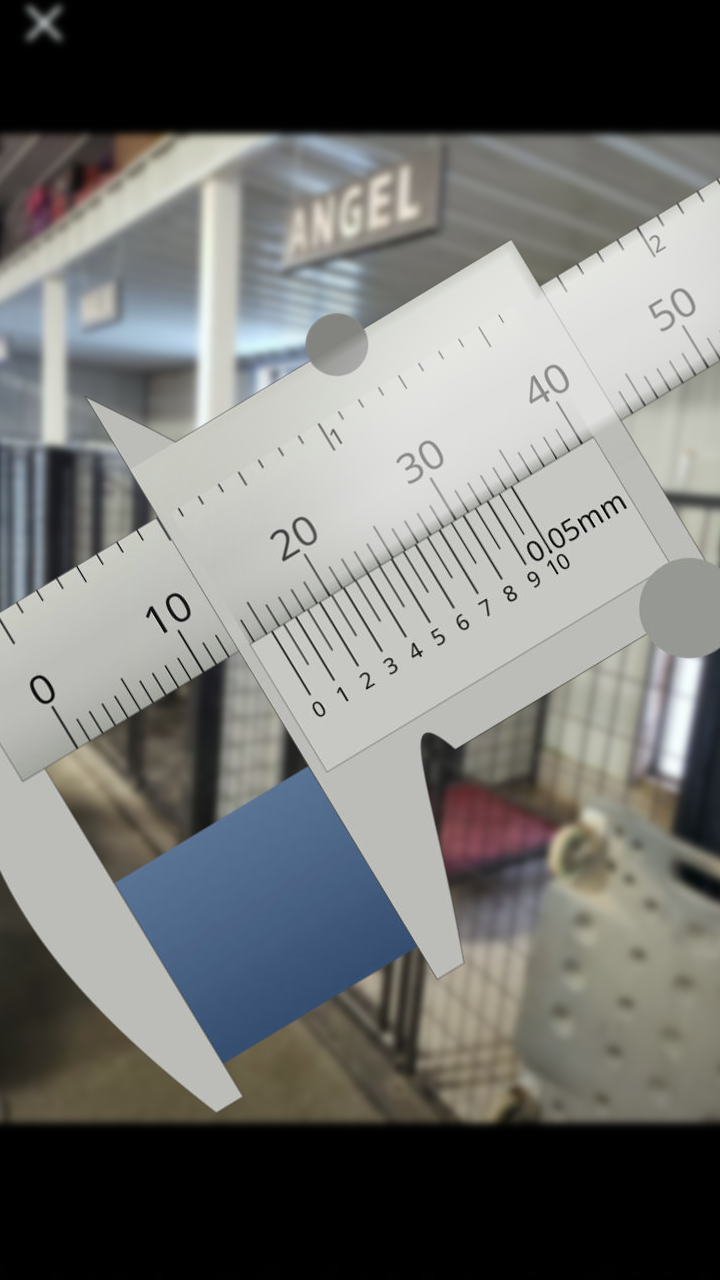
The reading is 15.4 mm
